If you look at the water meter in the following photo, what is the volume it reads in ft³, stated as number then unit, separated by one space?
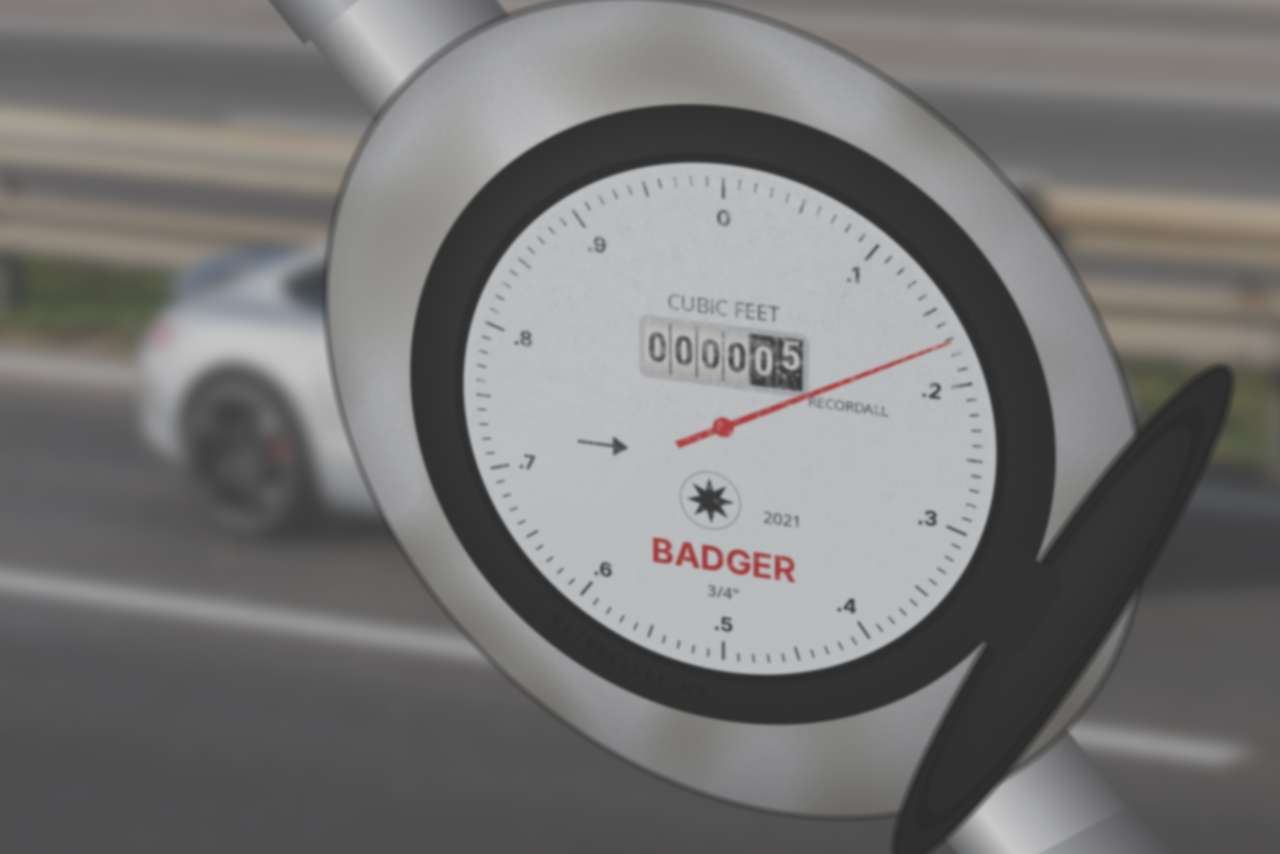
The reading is 5.17 ft³
